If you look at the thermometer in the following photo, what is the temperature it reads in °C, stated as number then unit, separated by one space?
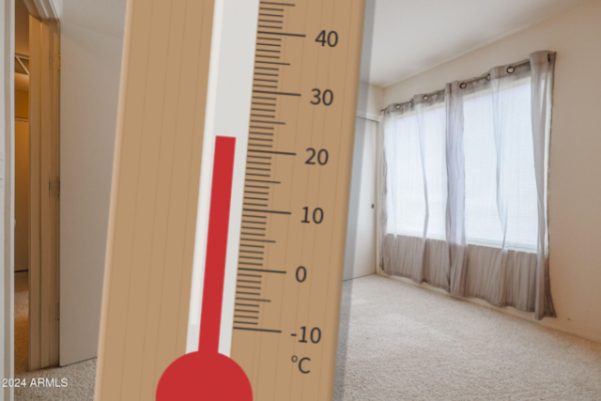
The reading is 22 °C
